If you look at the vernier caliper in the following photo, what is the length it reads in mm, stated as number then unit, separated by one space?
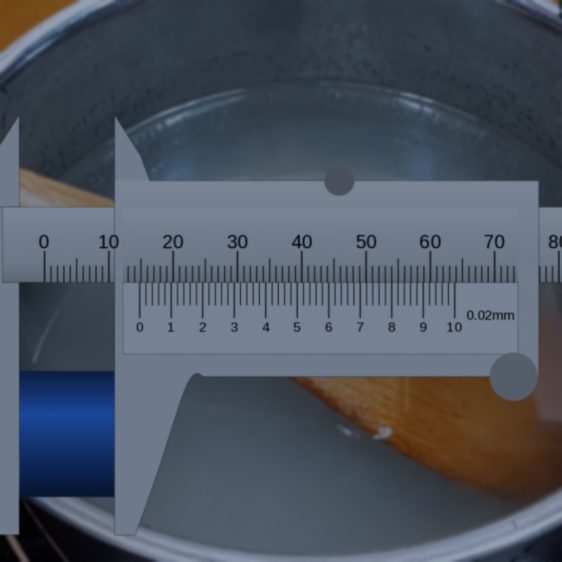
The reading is 14.8 mm
